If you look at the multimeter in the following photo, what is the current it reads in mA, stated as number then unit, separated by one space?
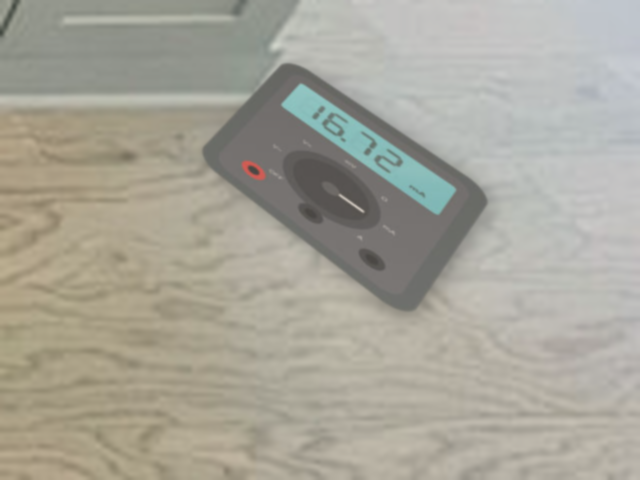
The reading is 16.72 mA
